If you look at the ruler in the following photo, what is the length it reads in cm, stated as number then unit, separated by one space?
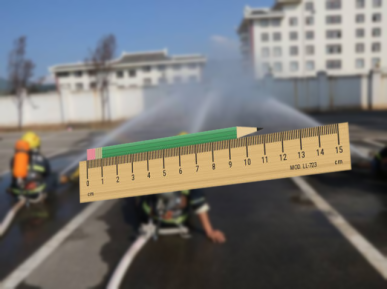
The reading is 11 cm
